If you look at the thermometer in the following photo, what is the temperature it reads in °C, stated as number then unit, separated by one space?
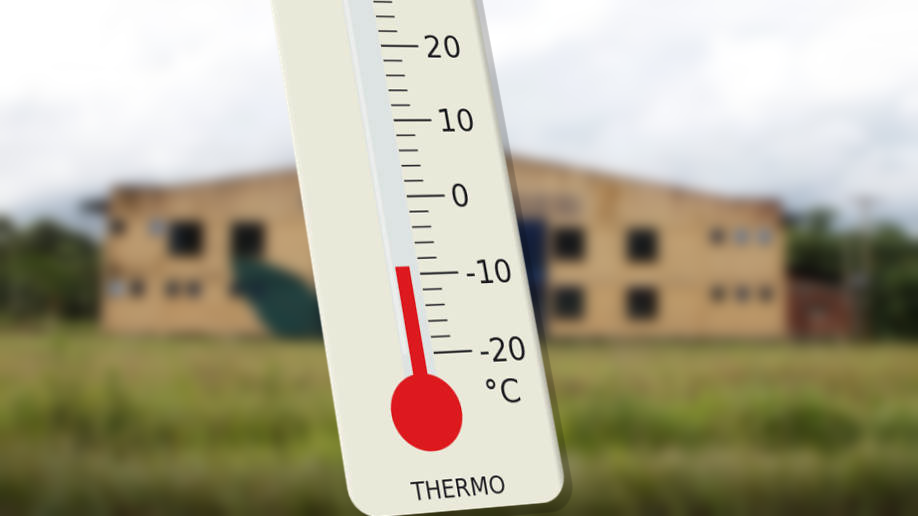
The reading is -9 °C
